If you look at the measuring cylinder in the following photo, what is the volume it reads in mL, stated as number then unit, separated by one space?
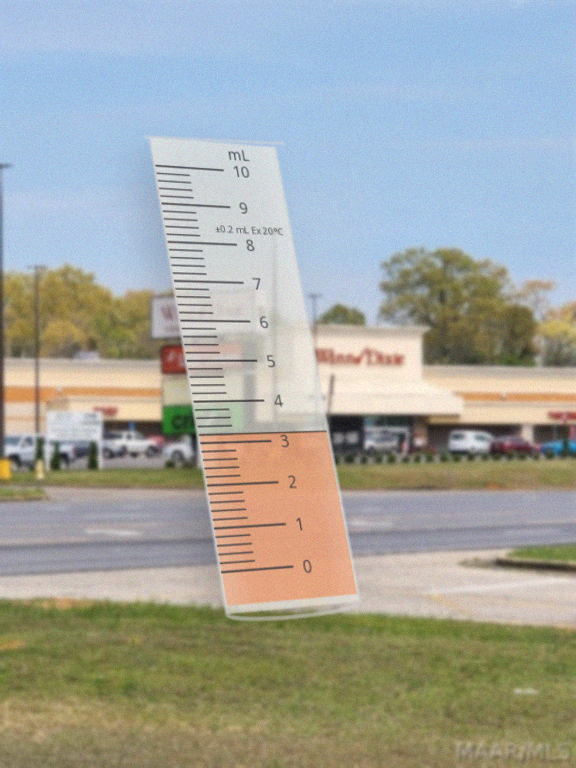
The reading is 3.2 mL
